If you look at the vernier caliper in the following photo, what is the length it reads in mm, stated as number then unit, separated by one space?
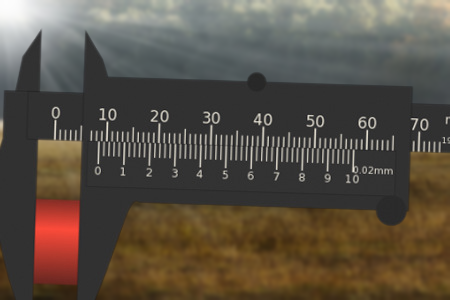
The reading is 8.5 mm
